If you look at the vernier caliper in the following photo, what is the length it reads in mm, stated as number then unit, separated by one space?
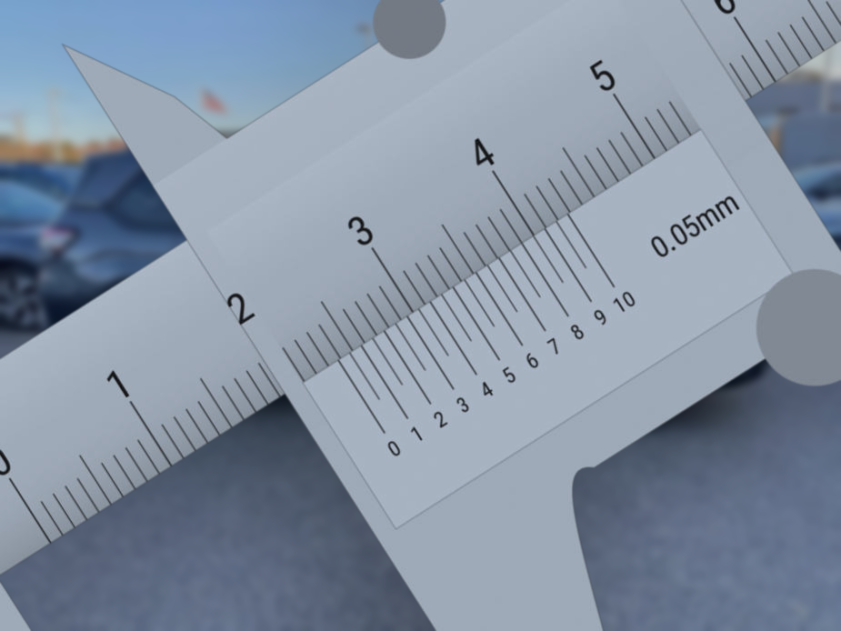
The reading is 23.8 mm
